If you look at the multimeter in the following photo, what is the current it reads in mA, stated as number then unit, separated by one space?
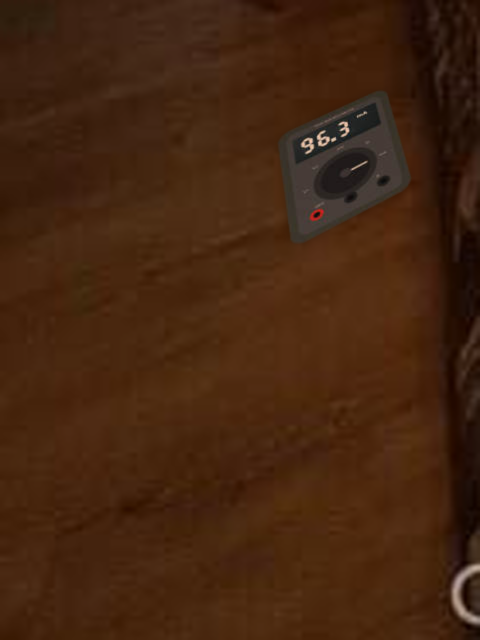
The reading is 96.3 mA
